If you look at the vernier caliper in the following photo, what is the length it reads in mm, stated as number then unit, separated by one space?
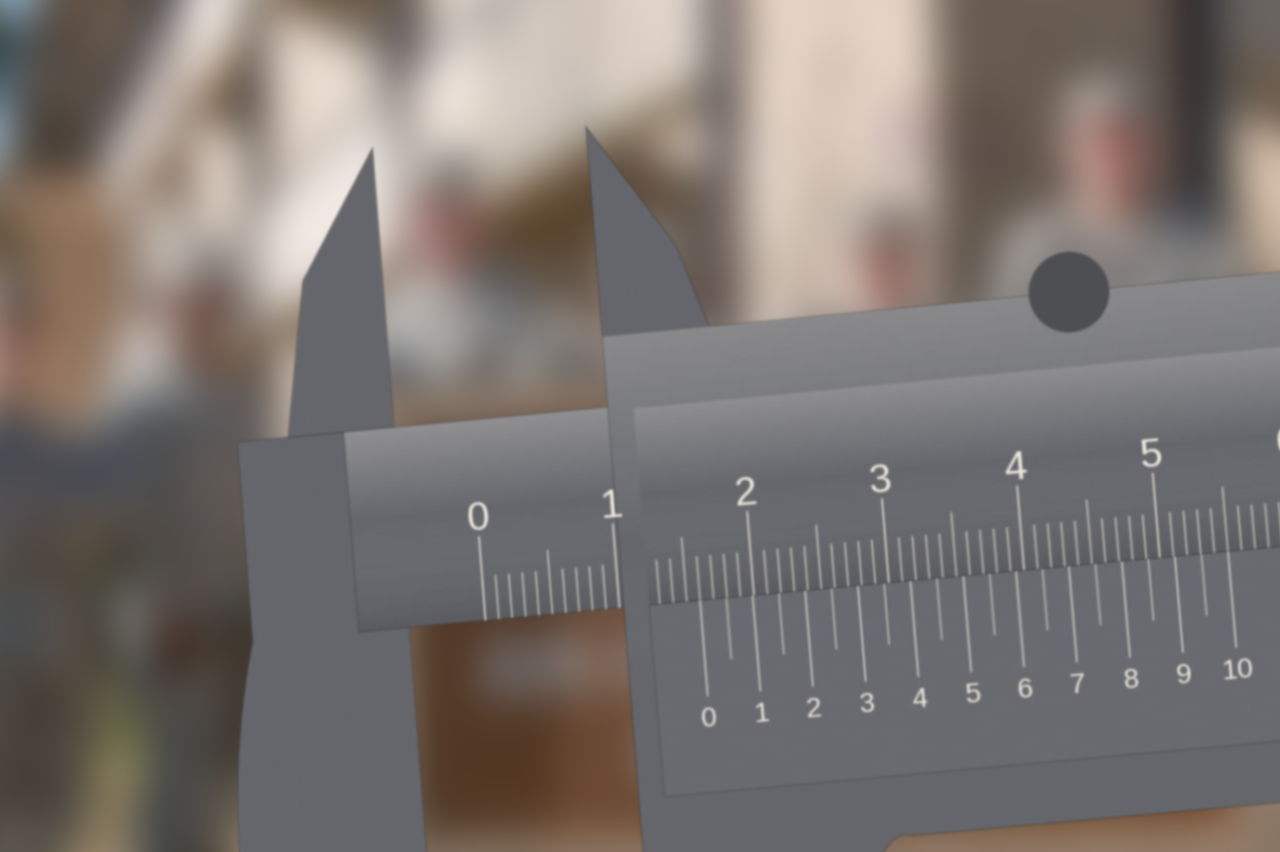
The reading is 16.0 mm
